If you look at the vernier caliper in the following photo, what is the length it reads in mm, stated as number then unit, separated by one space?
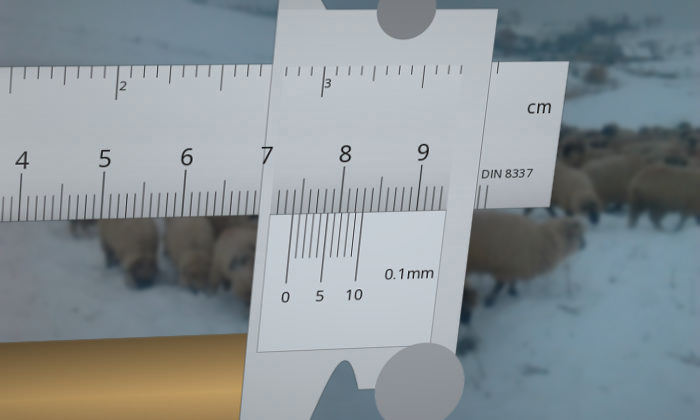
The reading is 74.0 mm
